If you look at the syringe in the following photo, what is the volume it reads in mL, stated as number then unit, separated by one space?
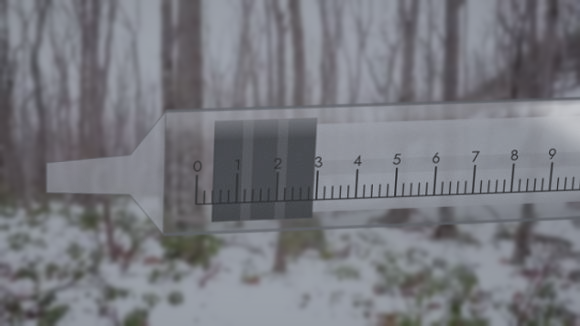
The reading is 0.4 mL
